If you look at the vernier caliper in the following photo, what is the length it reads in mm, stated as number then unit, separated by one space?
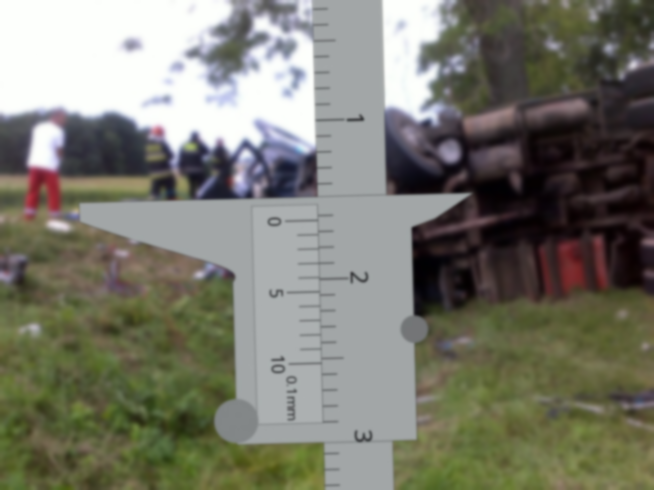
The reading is 16.3 mm
